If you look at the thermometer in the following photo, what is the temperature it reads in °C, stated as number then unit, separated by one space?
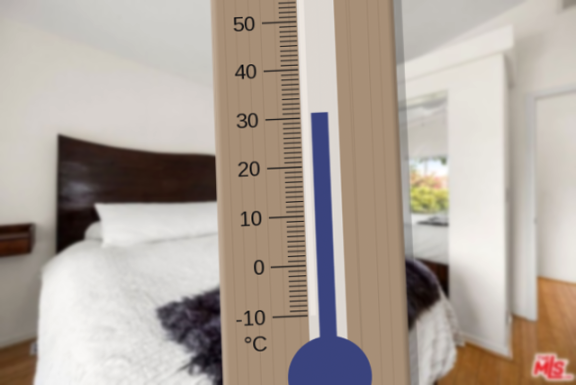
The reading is 31 °C
